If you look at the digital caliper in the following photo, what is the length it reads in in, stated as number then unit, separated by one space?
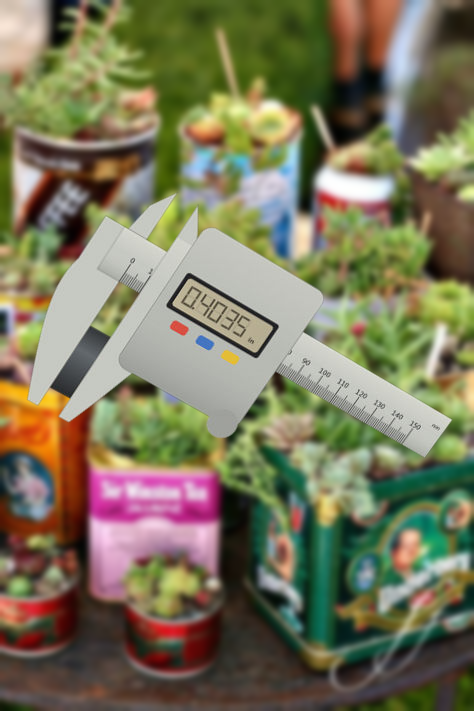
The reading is 0.4035 in
